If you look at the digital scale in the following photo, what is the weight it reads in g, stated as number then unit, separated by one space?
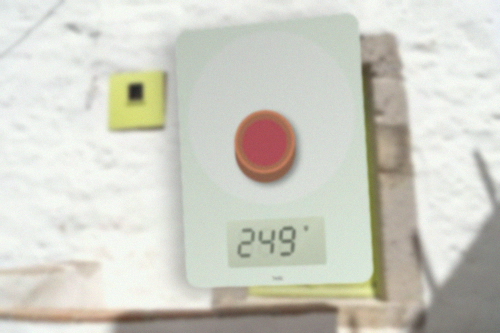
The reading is 249 g
